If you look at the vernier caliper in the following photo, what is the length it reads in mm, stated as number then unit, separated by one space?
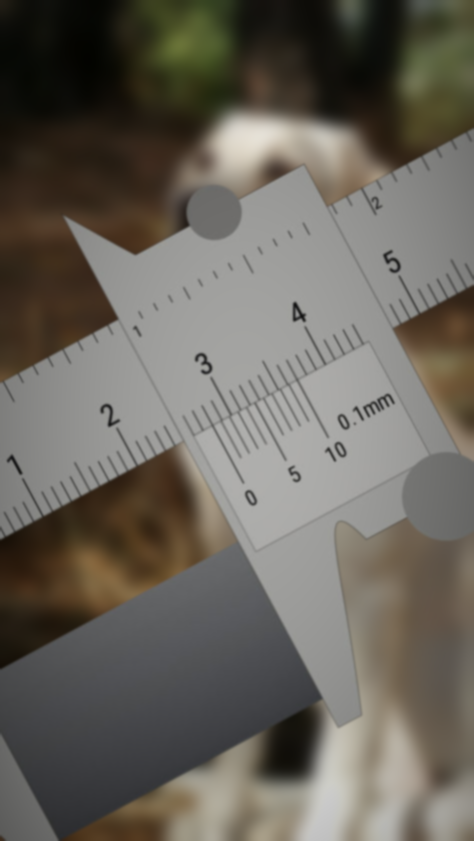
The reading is 28.0 mm
